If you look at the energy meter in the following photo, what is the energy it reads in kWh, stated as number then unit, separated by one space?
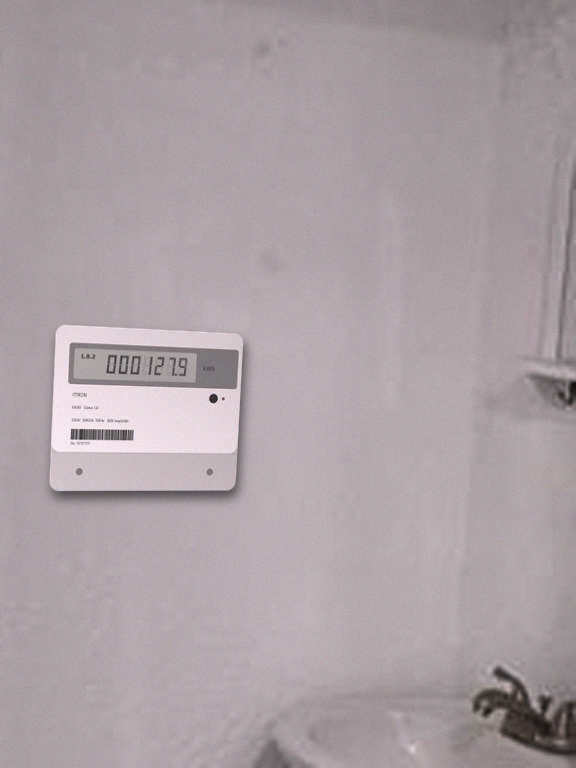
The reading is 127.9 kWh
